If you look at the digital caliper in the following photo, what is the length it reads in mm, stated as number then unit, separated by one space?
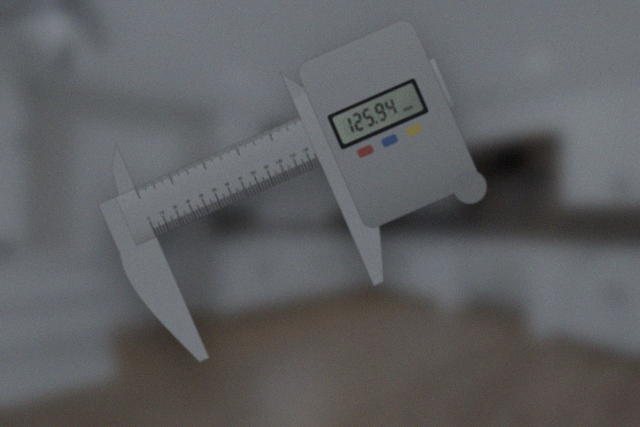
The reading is 125.94 mm
